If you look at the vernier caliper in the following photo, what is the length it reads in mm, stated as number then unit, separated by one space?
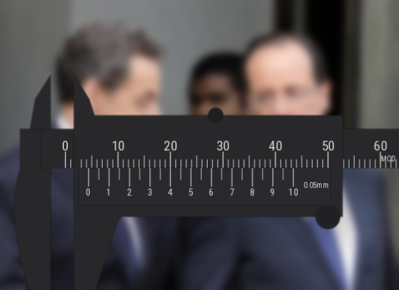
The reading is 4.4 mm
